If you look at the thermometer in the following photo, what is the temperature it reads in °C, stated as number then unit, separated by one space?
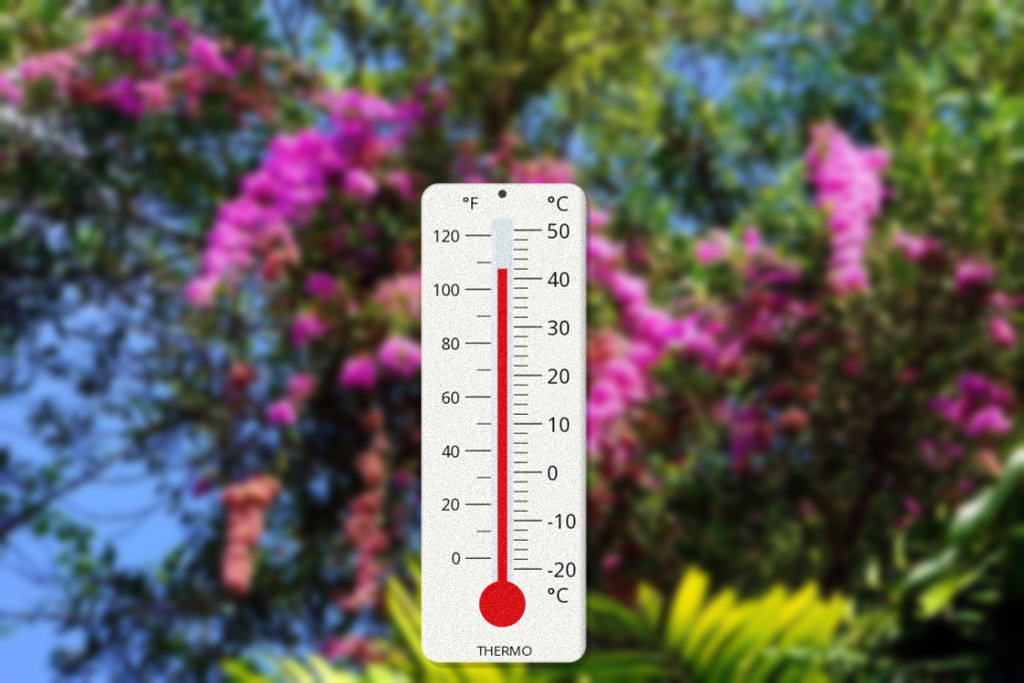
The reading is 42 °C
